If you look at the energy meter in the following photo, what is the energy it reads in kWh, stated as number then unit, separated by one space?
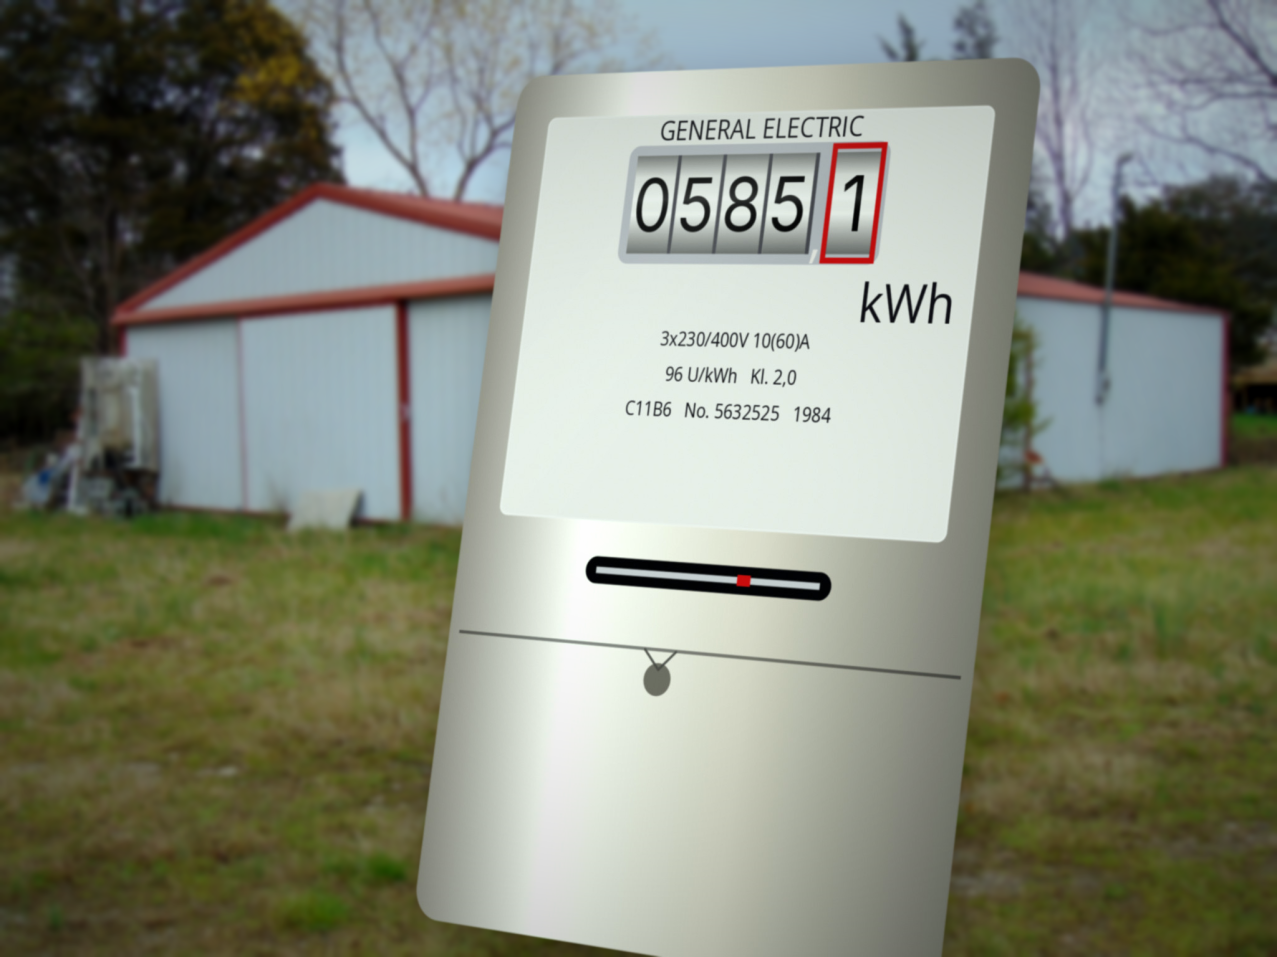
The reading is 585.1 kWh
